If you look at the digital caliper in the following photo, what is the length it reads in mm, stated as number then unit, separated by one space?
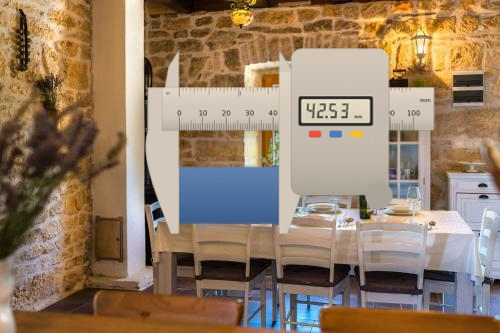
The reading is 42.53 mm
